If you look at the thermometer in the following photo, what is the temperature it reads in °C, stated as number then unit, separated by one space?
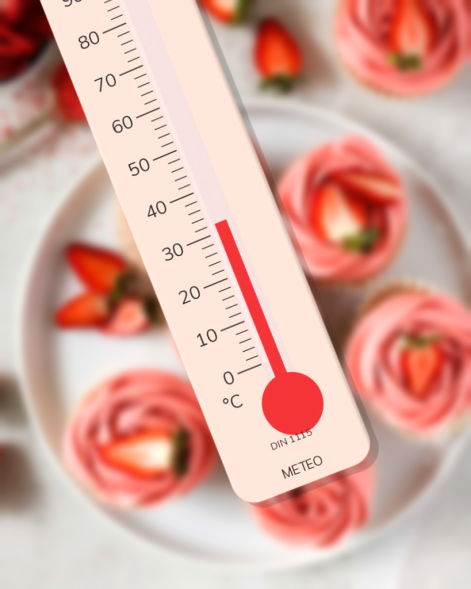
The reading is 32 °C
